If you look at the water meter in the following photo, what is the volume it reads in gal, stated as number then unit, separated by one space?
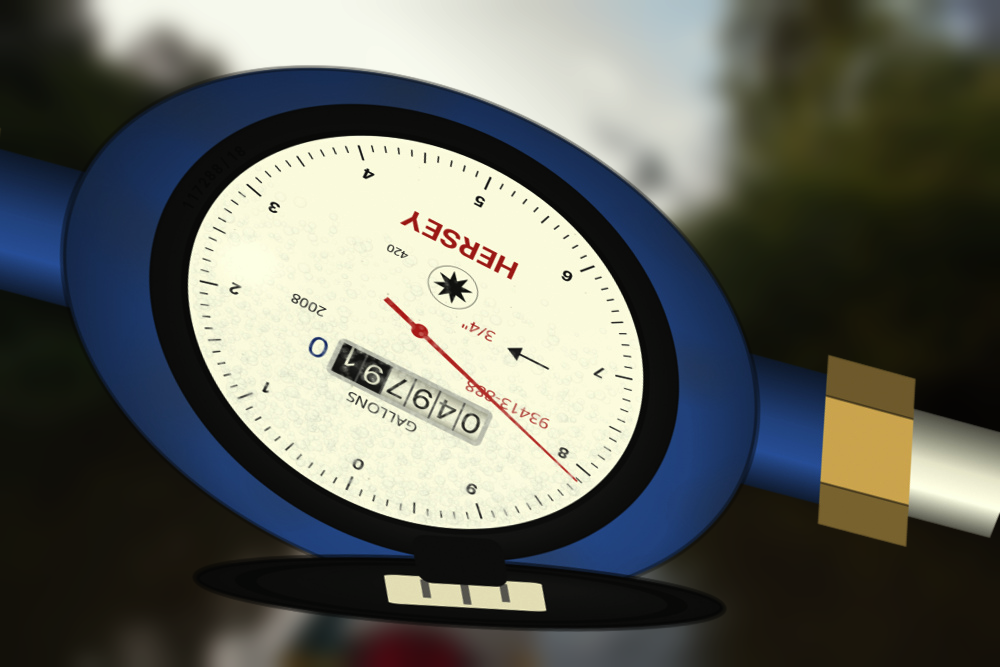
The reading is 497908.1 gal
